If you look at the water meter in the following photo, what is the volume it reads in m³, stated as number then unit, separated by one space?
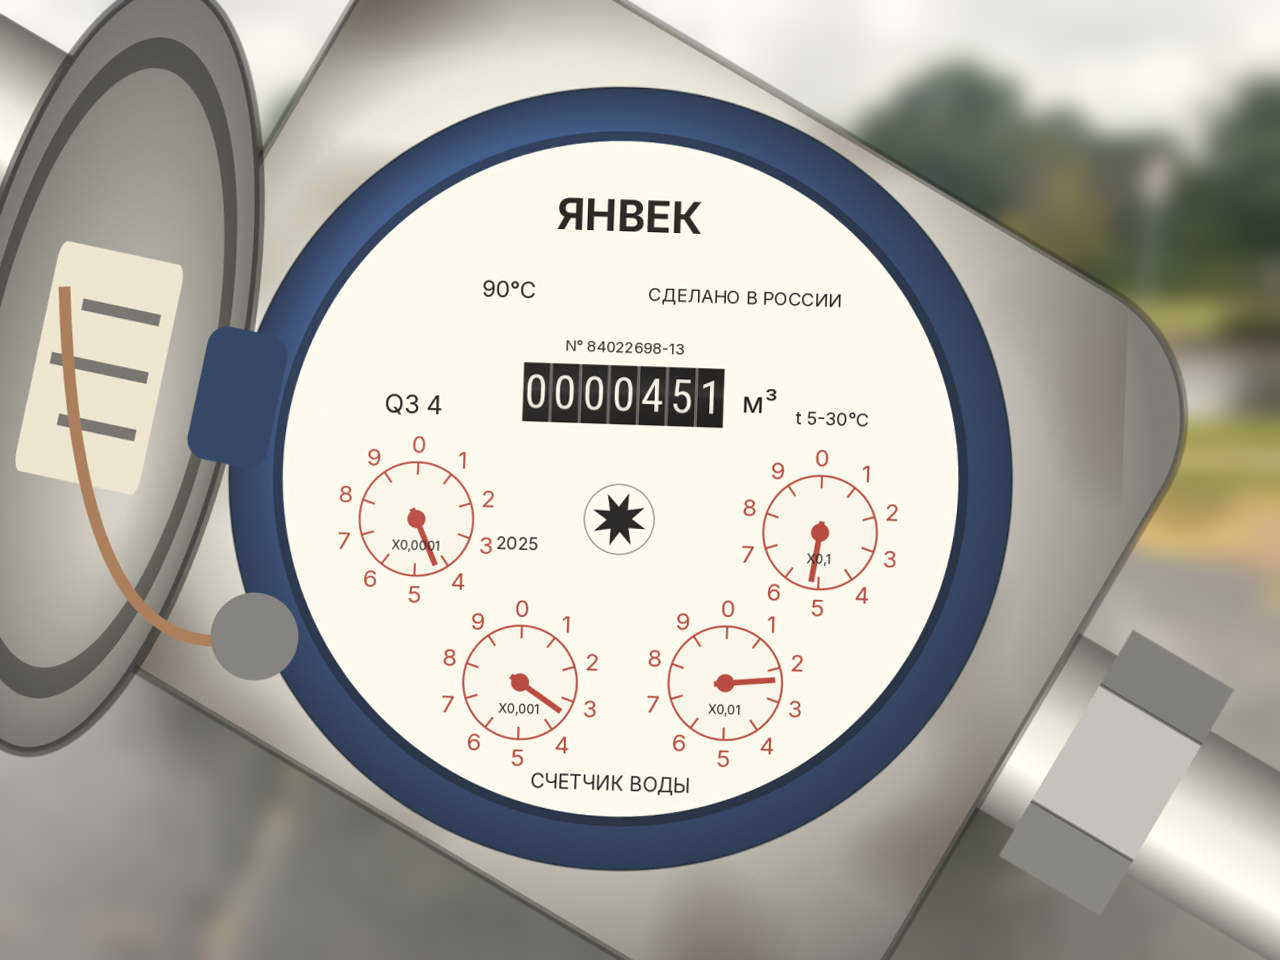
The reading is 451.5234 m³
